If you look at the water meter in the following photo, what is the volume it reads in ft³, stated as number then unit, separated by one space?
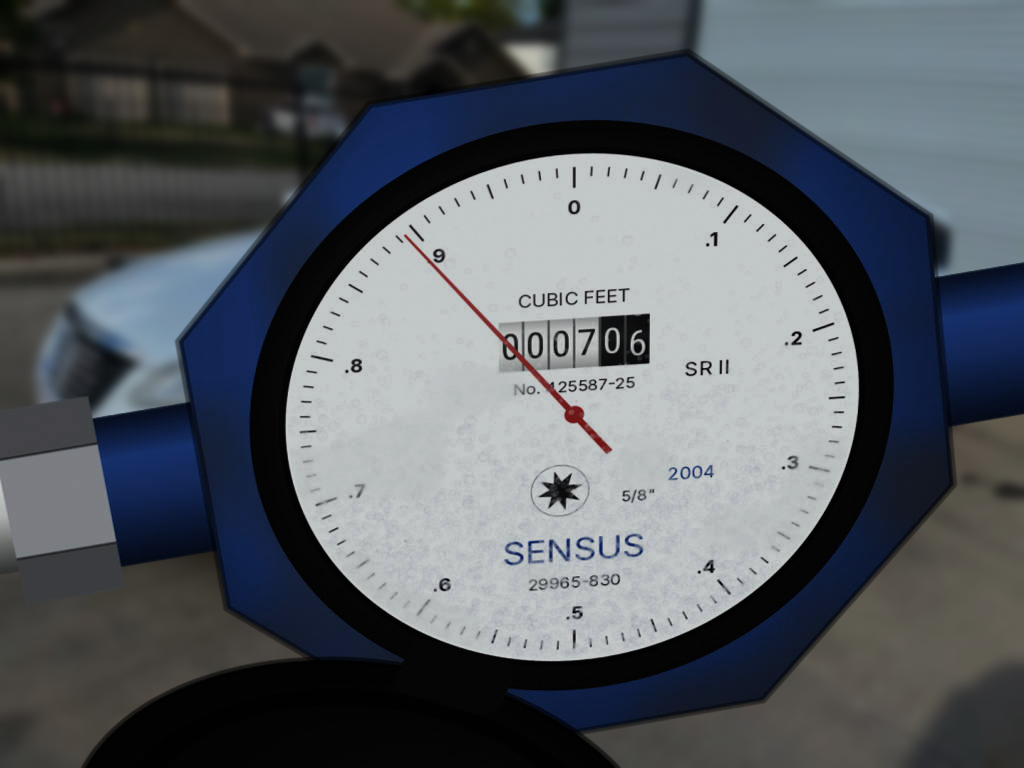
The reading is 705.89 ft³
